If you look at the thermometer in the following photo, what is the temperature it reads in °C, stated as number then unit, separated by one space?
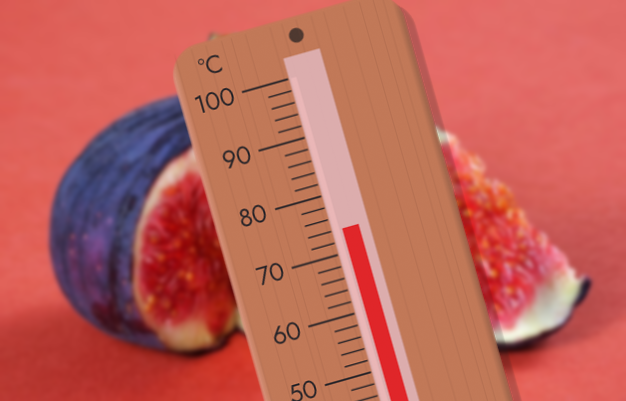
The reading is 74 °C
